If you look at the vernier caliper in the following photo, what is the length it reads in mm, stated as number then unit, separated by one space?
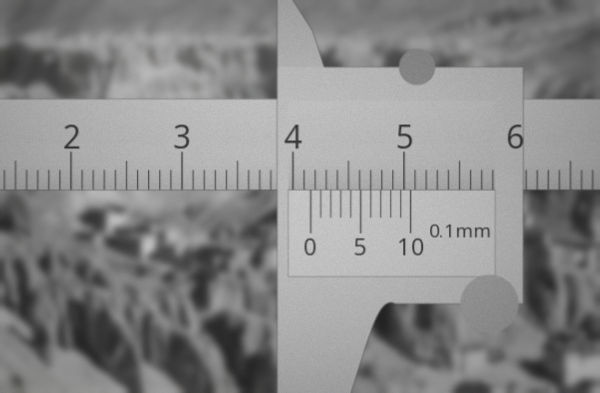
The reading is 41.6 mm
